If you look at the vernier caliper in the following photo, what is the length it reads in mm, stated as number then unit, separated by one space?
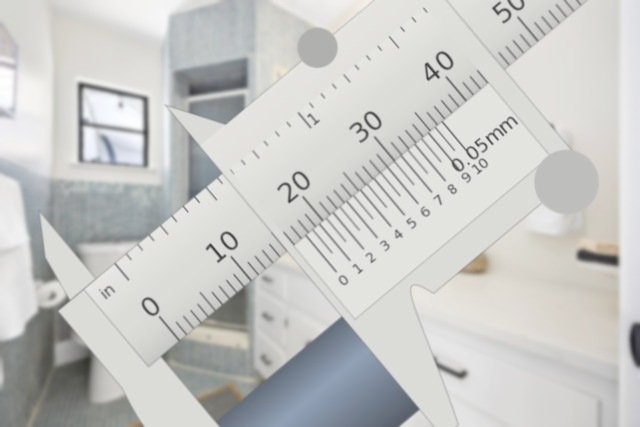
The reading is 17.6 mm
